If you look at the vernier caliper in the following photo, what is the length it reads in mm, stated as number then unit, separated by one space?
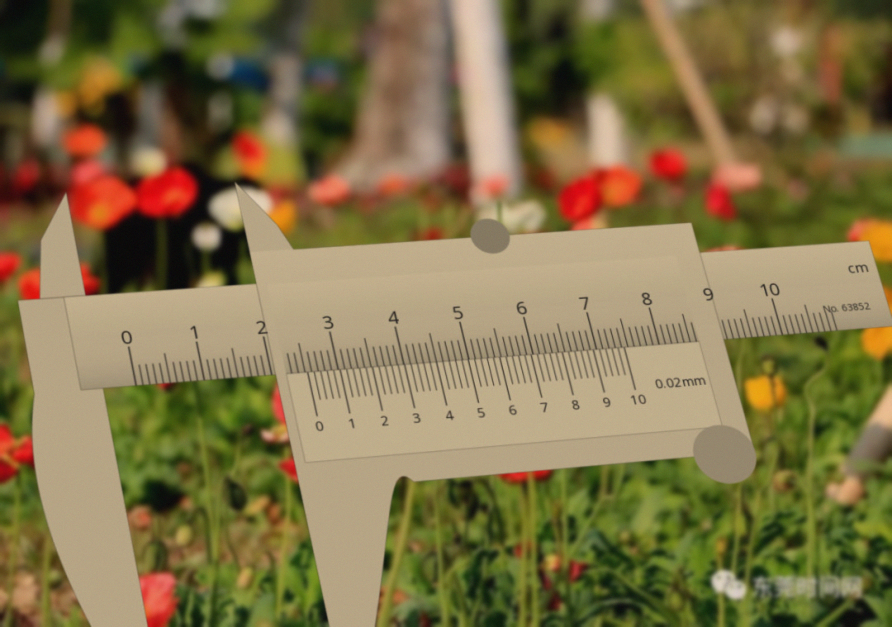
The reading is 25.4 mm
